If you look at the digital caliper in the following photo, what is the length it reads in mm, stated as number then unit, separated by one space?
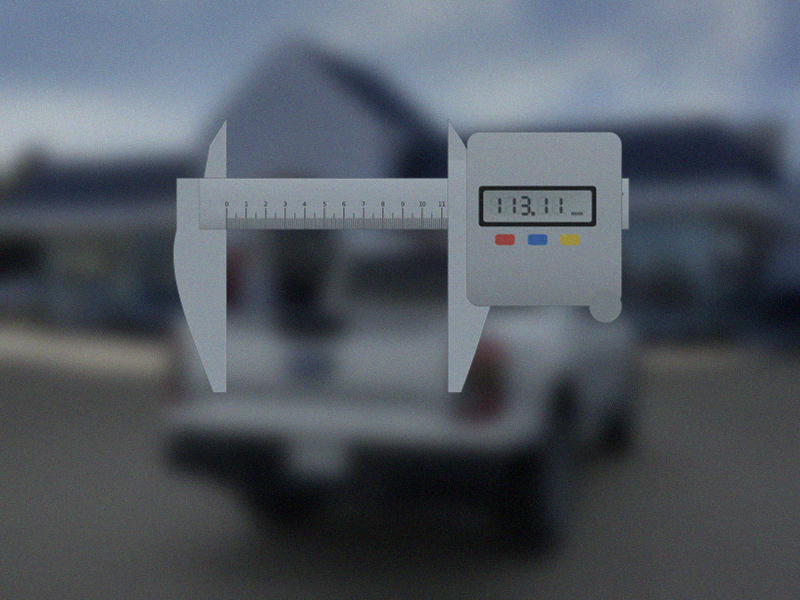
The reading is 113.11 mm
